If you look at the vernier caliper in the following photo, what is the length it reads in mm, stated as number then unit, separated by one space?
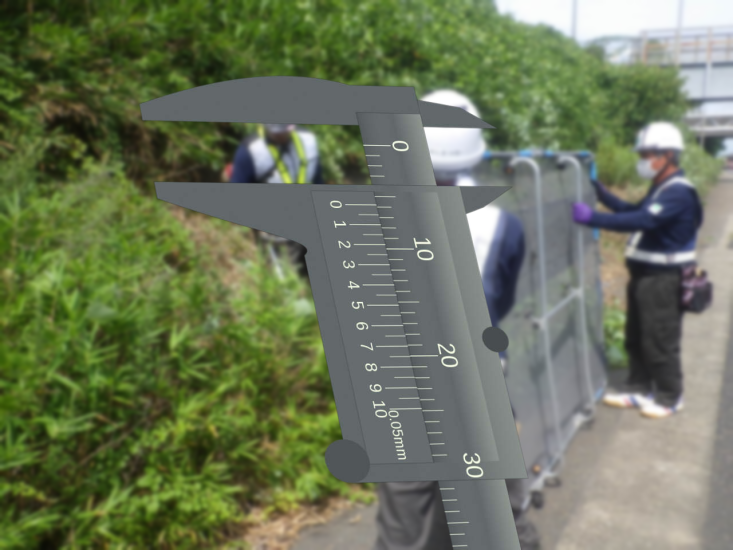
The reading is 5.8 mm
